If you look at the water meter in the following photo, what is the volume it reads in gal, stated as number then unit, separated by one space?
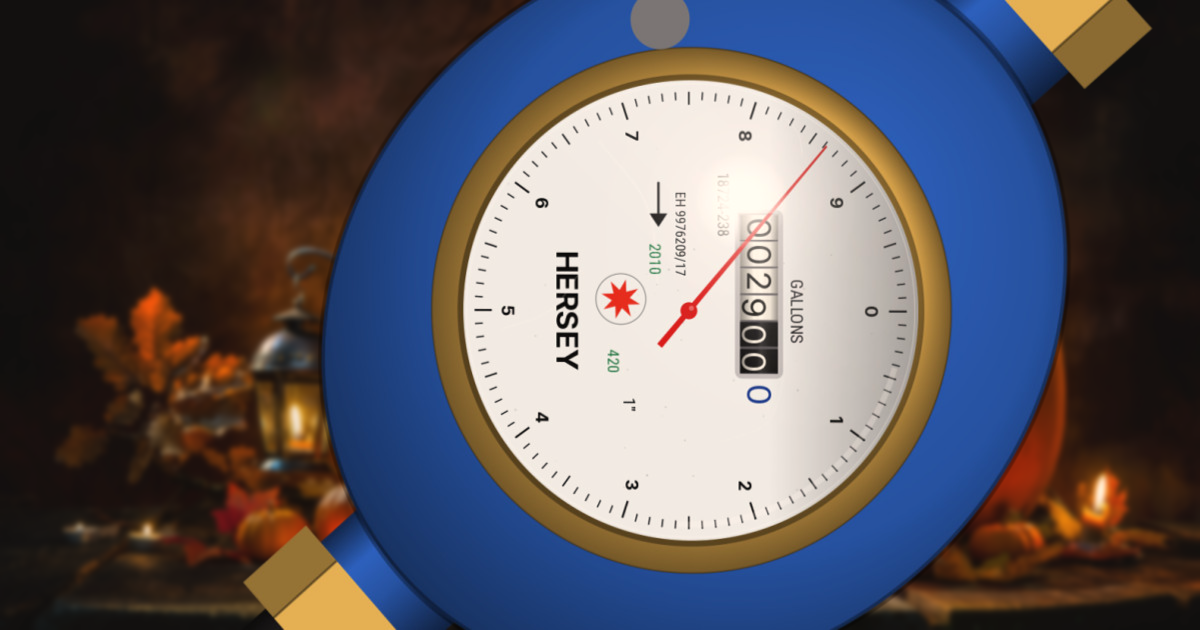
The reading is 28998.6 gal
